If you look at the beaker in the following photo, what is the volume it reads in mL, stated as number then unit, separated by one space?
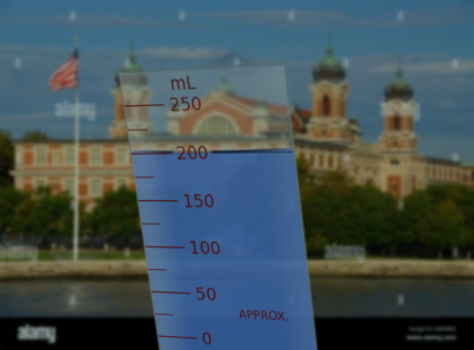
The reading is 200 mL
